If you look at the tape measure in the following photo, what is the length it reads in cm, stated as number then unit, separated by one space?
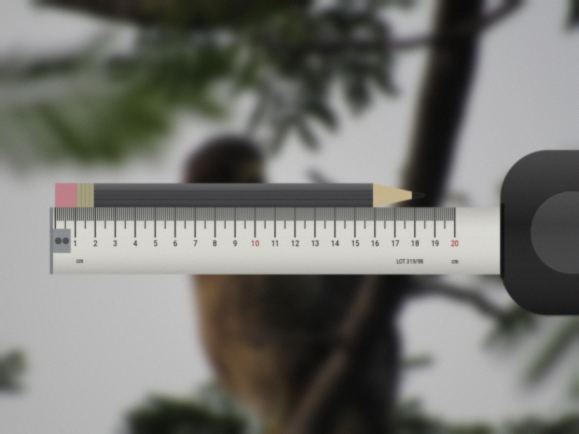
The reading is 18.5 cm
